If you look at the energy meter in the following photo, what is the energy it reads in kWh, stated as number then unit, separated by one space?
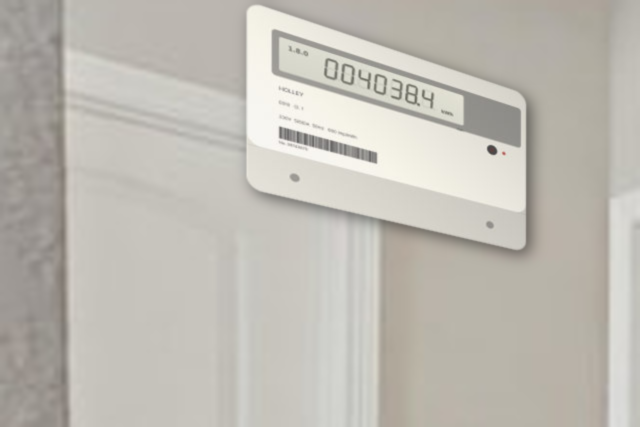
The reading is 4038.4 kWh
